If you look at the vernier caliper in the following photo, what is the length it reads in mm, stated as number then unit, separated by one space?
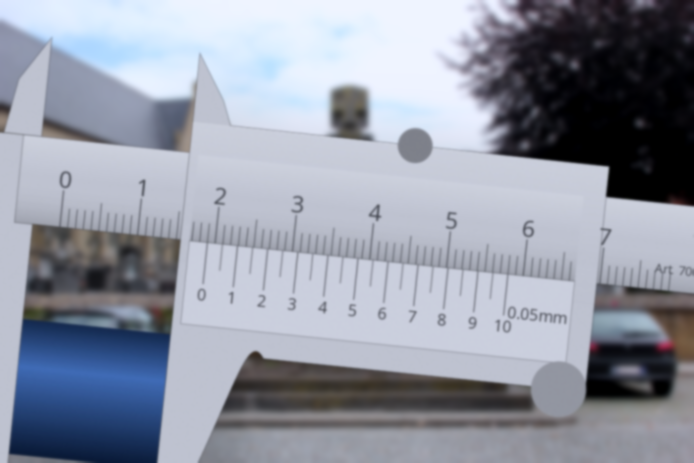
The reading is 19.0 mm
